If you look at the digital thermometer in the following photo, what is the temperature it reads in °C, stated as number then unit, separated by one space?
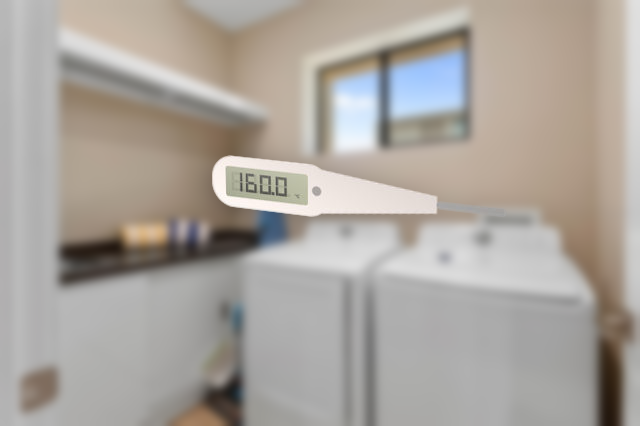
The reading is 160.0 °C
